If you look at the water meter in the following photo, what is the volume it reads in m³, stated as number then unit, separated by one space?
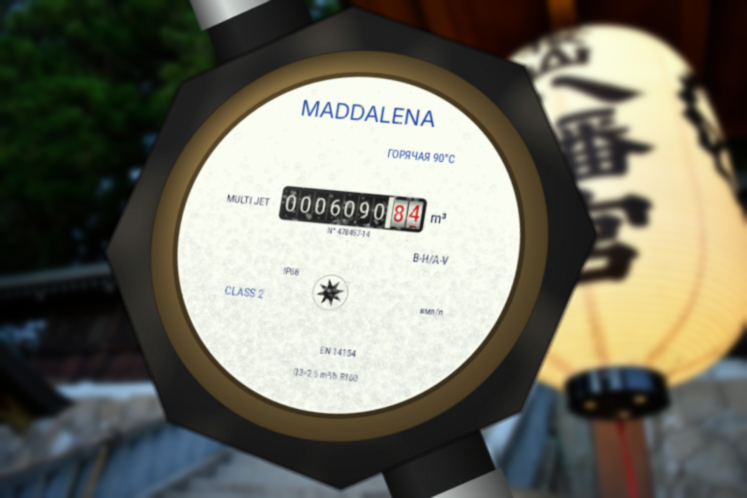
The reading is 6090.84 m³
